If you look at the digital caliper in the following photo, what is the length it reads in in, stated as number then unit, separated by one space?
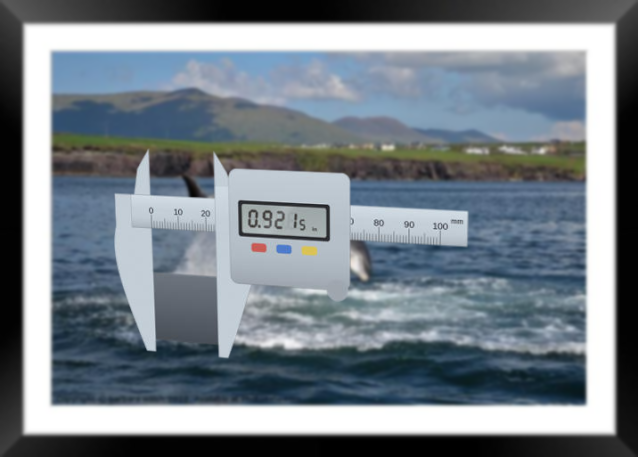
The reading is 0.9215 in
